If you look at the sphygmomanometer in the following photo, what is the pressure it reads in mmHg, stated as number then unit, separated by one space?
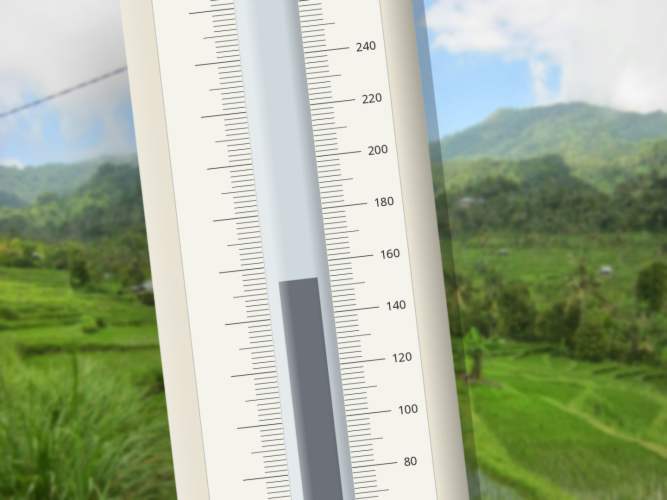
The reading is 154 mmHg
